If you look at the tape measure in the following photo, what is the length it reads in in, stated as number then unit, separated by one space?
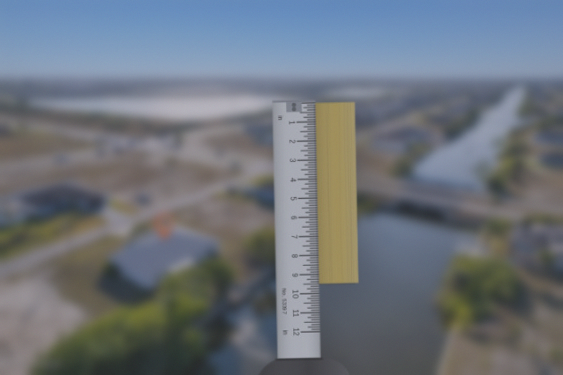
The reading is 9.5 in
